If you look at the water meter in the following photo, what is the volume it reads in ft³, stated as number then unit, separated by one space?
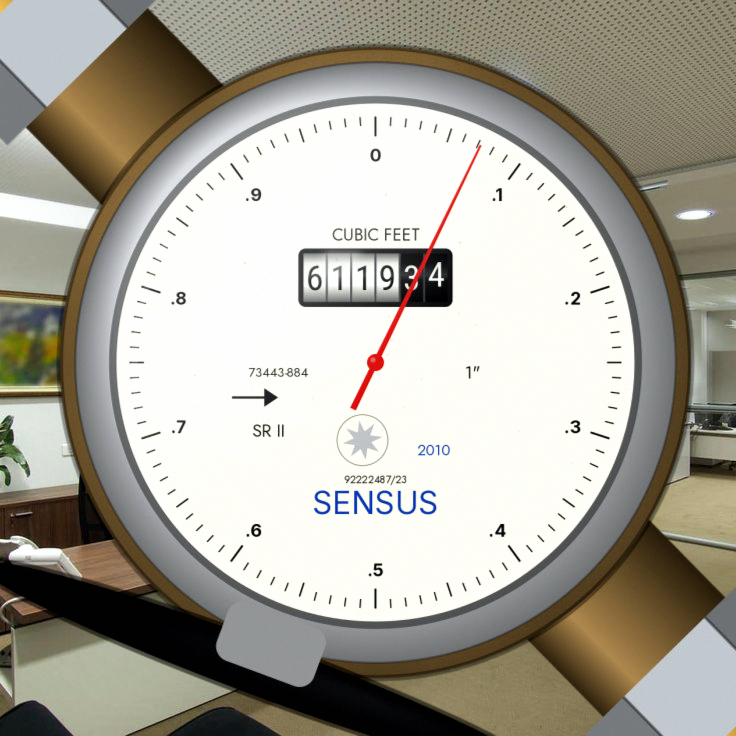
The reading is 611934.07 ft³
